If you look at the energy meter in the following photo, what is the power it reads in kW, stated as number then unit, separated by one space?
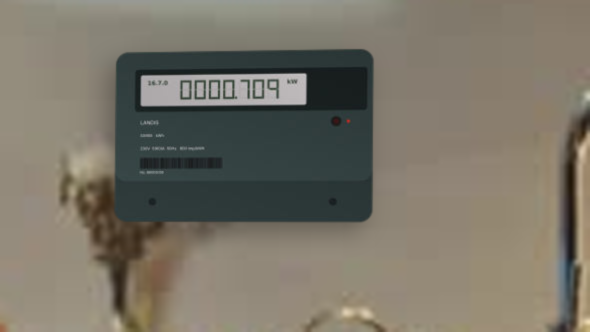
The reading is 0.709 kW
